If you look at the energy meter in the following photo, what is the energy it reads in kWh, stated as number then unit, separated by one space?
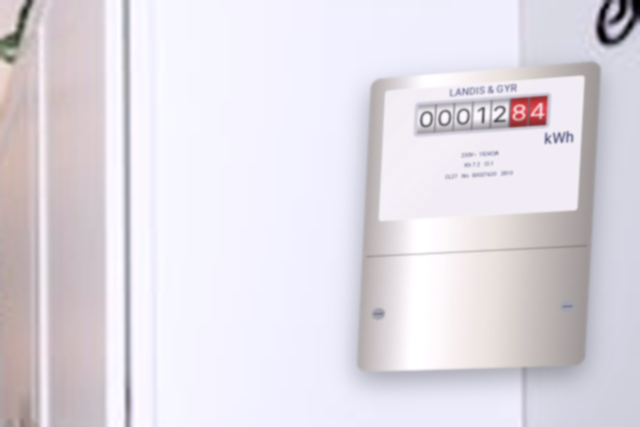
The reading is 12.84 kWh
